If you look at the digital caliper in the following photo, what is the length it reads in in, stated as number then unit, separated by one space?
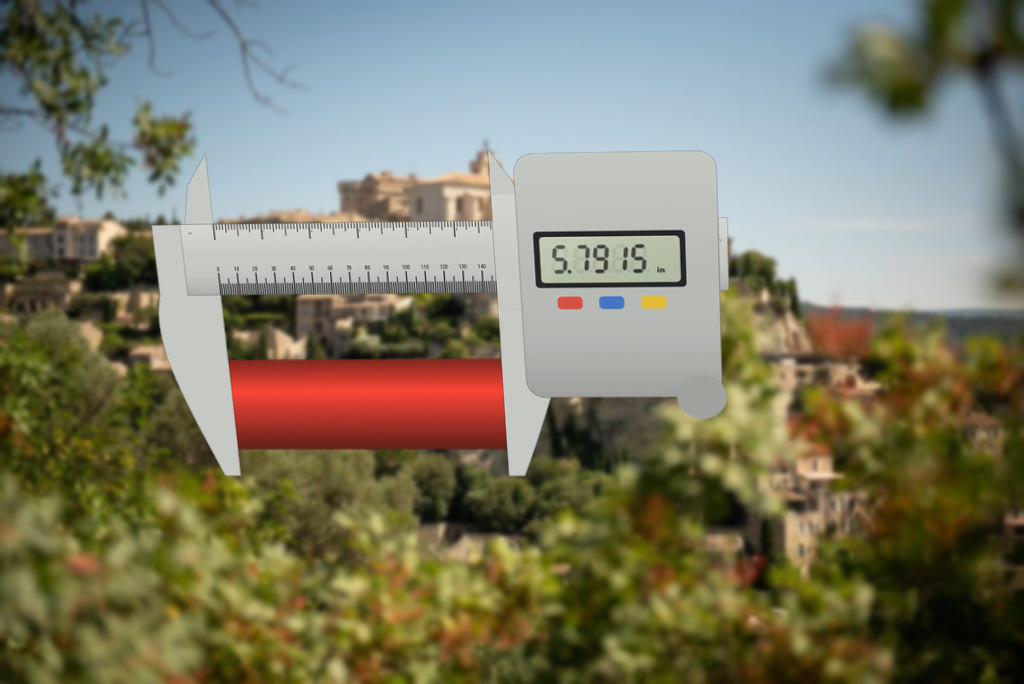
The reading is 5.7915 in
